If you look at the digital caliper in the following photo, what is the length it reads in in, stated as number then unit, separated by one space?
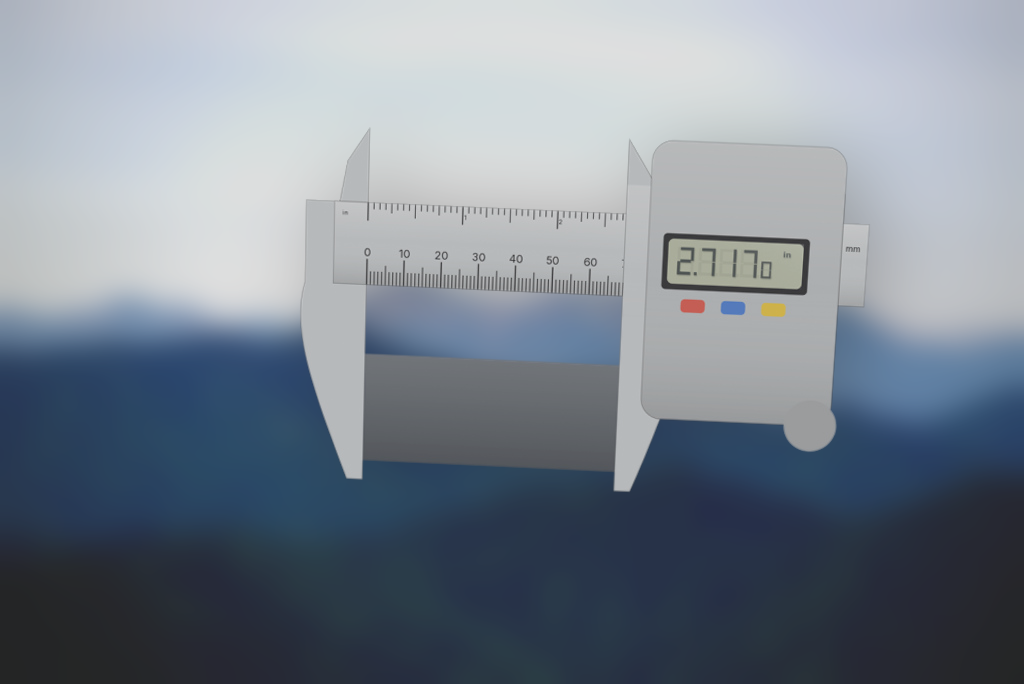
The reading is 2.7170 in
